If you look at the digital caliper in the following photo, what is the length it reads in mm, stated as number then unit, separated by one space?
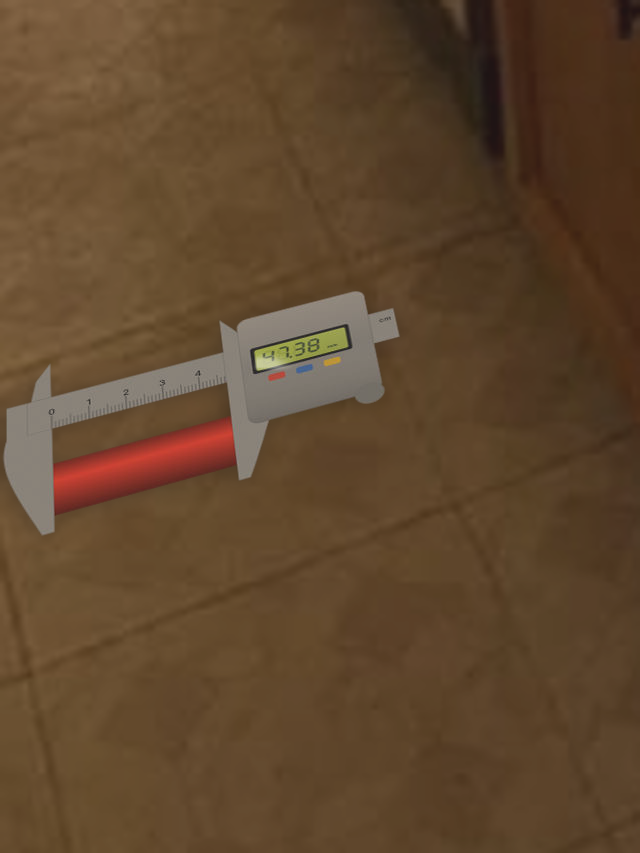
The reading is 47.38 mm
